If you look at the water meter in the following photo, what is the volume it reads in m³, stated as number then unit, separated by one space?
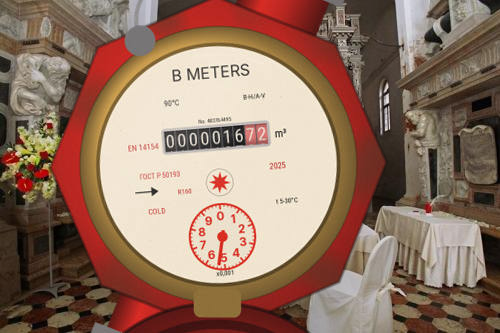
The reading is 16.725 m³
